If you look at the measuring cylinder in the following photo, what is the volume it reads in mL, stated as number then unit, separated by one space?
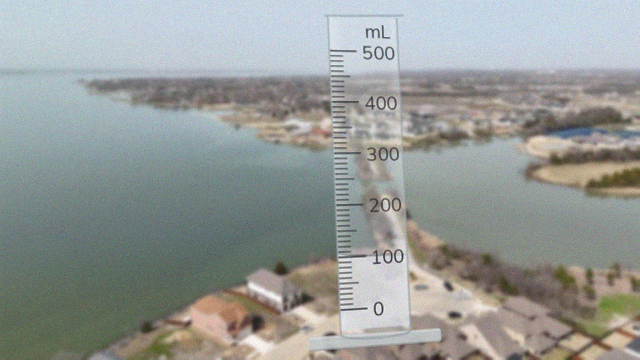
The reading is 100 mL
